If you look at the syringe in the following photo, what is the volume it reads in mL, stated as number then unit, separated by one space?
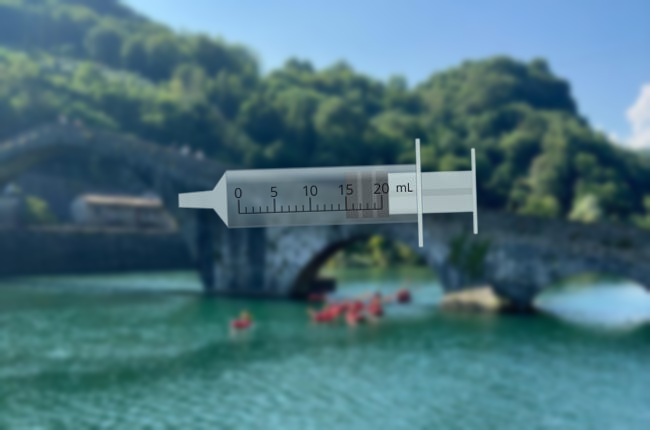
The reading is 15 mL
